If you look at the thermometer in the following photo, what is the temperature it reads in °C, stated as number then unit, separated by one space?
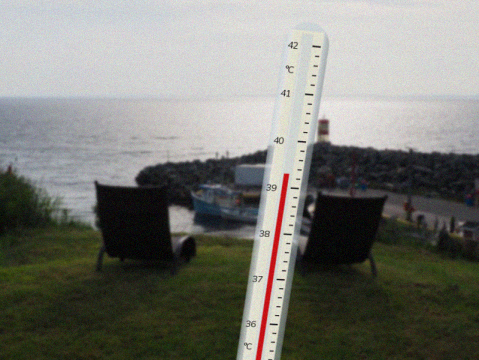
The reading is 39.3 °C
